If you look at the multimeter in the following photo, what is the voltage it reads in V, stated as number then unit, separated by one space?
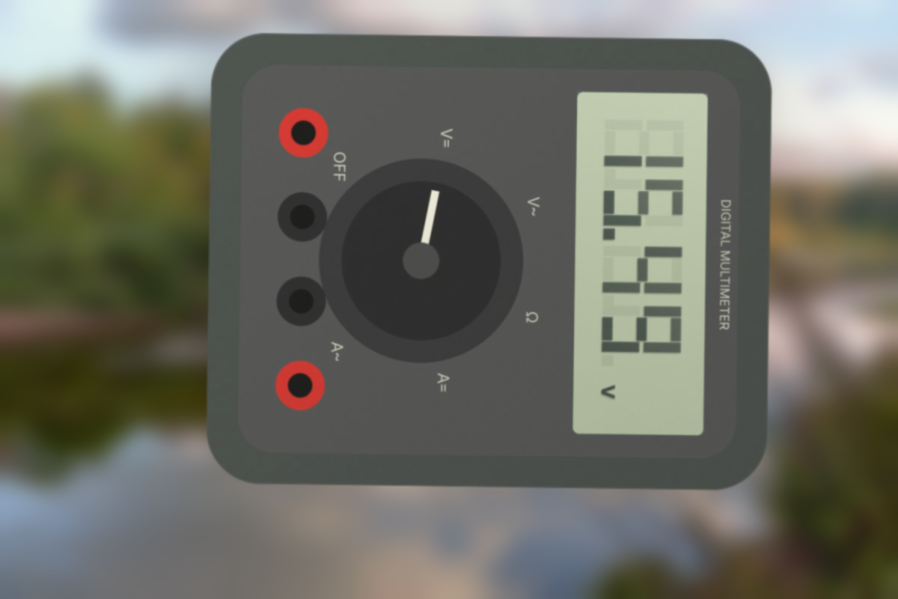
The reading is 15.49 V
